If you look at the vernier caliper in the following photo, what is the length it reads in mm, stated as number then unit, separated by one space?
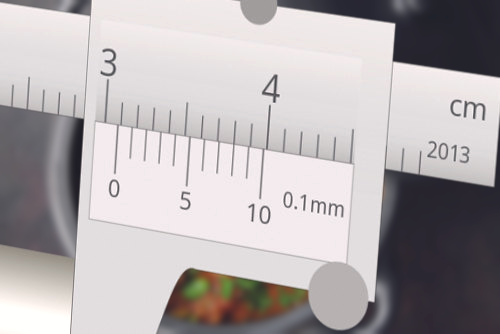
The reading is 30.8 mm
